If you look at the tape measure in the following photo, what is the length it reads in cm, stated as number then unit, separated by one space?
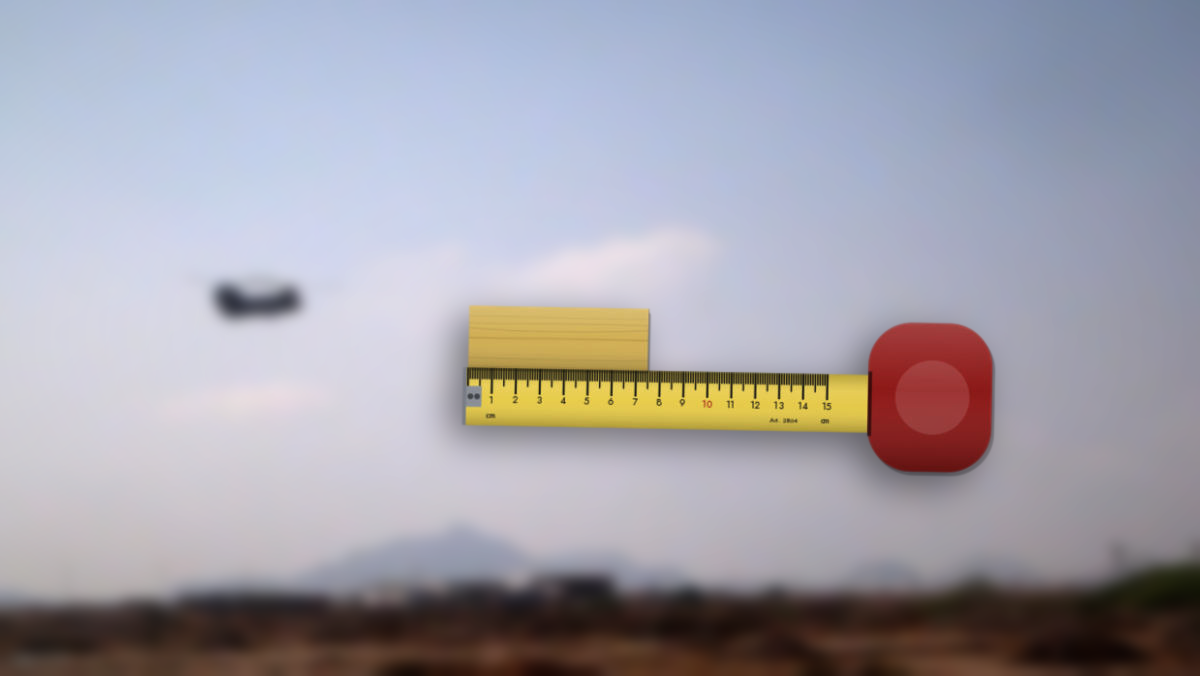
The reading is 7.5 cm
